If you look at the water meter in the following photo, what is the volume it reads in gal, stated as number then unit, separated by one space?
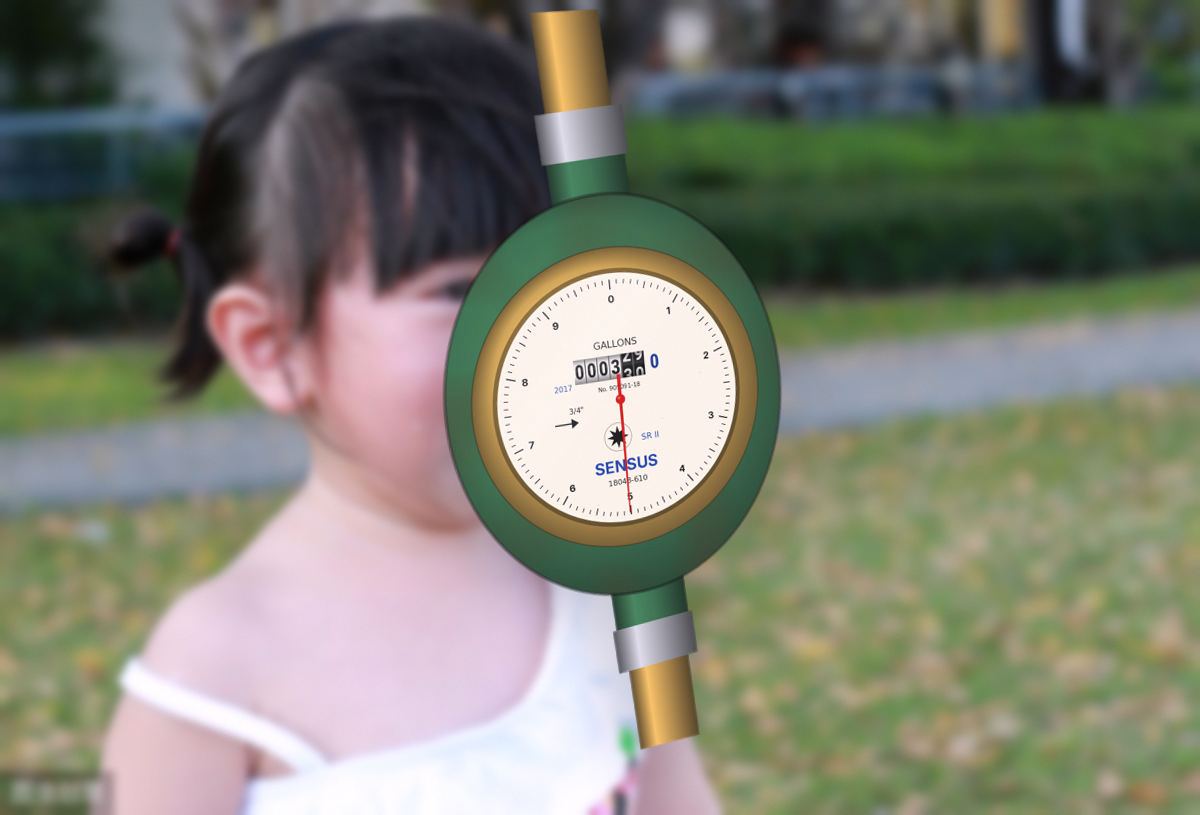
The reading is 3295.0 gal
